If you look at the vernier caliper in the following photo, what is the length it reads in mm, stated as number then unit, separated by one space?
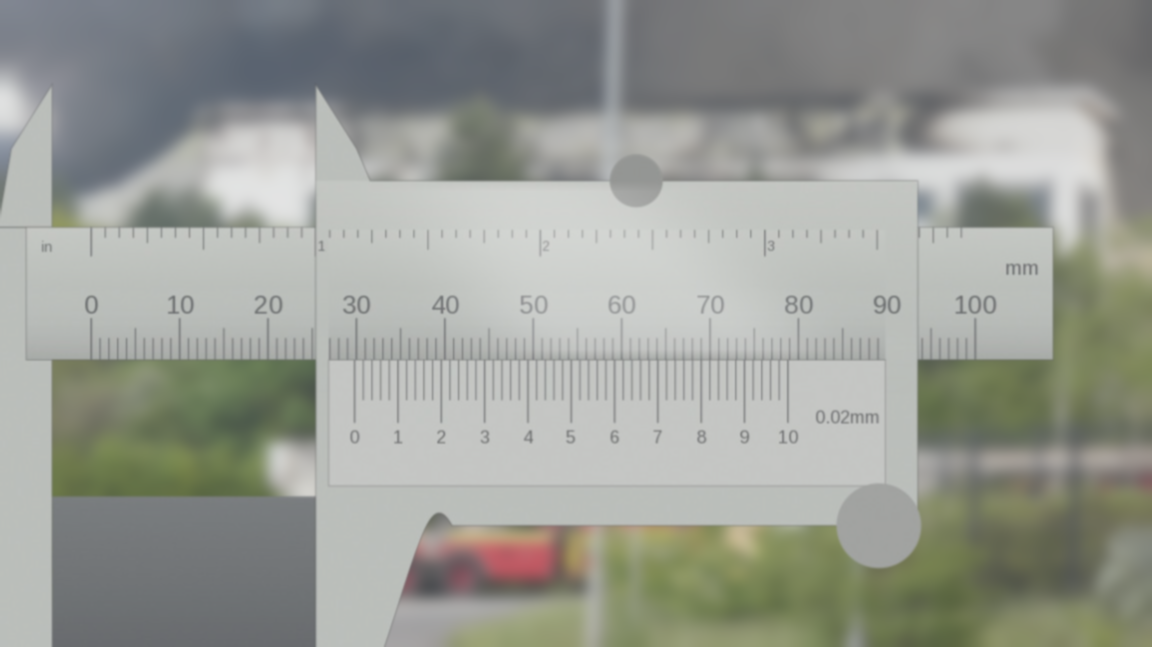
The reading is 29.8 mm
